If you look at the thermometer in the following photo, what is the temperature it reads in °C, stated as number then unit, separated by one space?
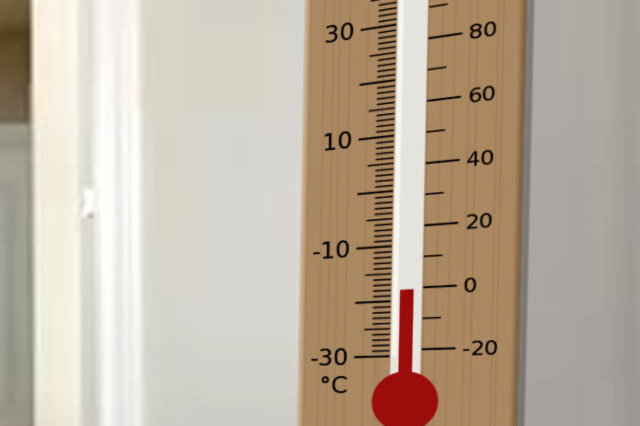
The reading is -18 °C
